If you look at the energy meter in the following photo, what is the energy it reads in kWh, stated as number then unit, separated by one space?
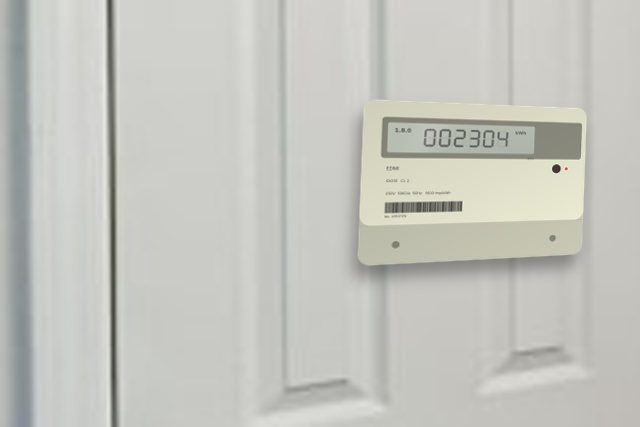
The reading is 2304 kWh
